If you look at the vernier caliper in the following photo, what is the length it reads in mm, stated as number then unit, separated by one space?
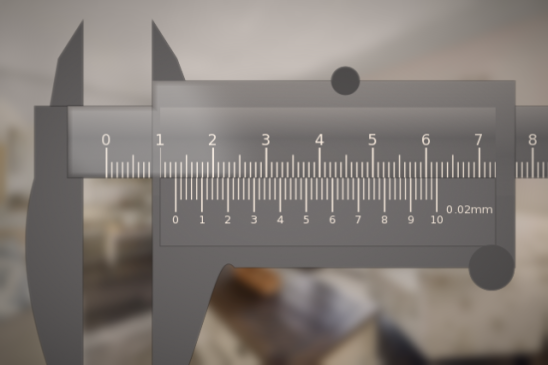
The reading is 13.0 mm
